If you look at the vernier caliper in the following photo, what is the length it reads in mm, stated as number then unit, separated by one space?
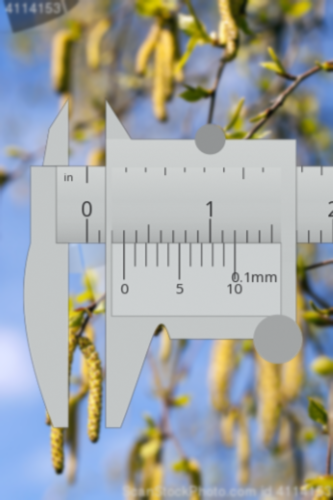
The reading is 3.0 mm
